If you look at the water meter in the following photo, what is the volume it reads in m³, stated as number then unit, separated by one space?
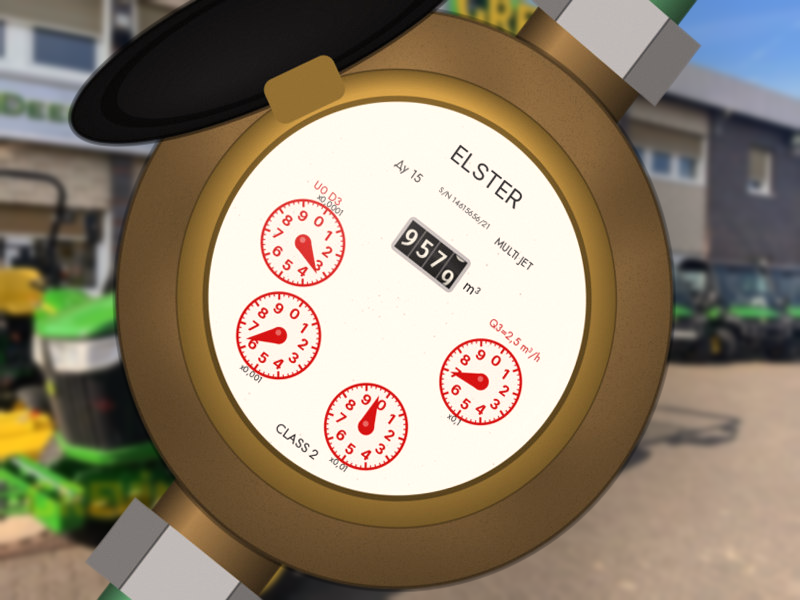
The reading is 9578.6963 m³
